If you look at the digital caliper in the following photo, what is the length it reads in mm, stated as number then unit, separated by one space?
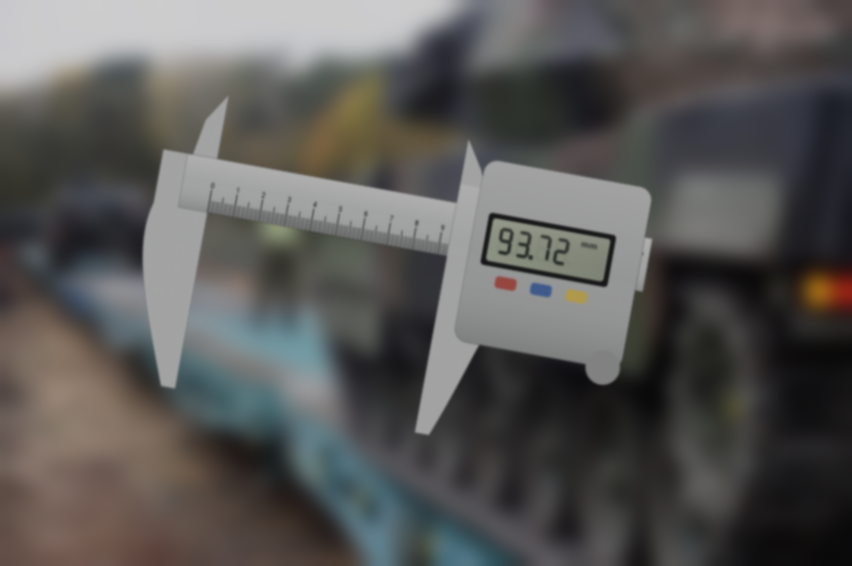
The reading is 93.72 mm
